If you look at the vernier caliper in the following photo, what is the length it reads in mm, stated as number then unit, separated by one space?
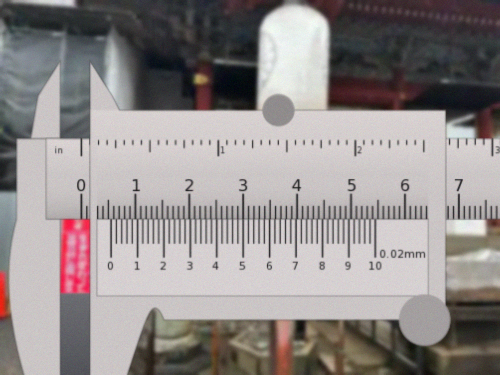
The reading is 5.5 mm
